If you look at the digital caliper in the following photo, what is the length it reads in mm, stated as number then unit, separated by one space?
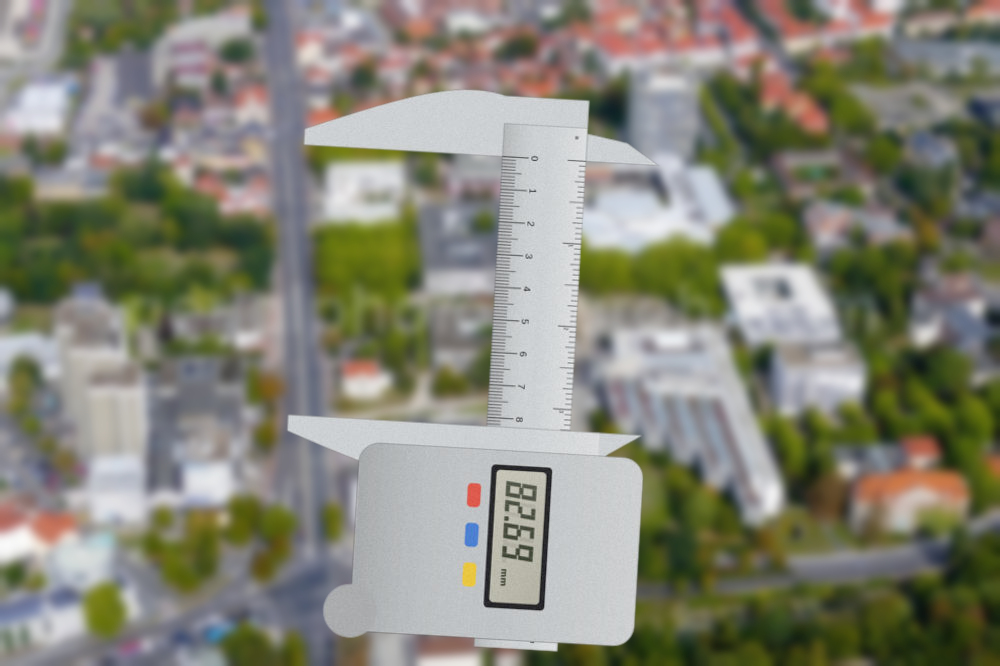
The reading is 82.69 mm
